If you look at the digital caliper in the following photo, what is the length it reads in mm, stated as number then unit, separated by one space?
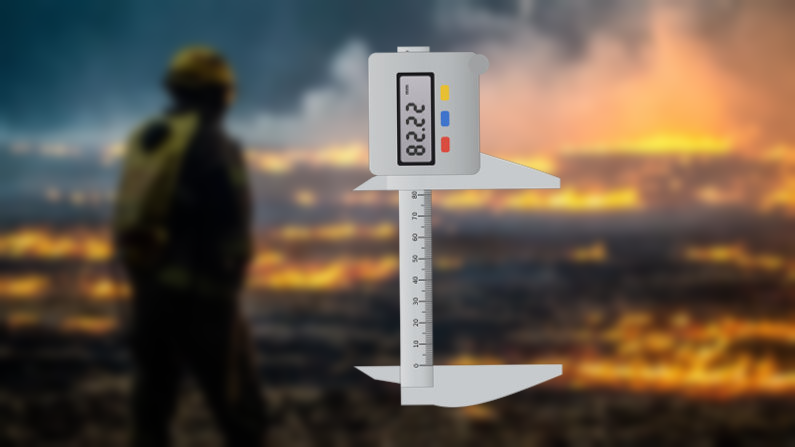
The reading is 82.22 mm
